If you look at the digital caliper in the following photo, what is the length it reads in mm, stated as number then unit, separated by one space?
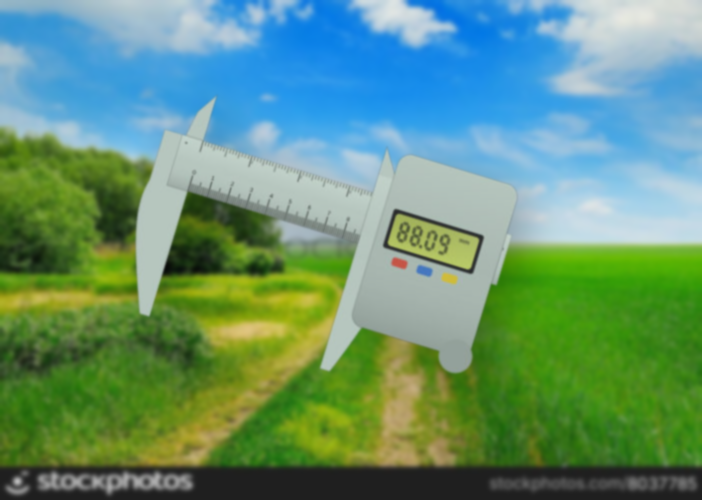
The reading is 88.09 mm
